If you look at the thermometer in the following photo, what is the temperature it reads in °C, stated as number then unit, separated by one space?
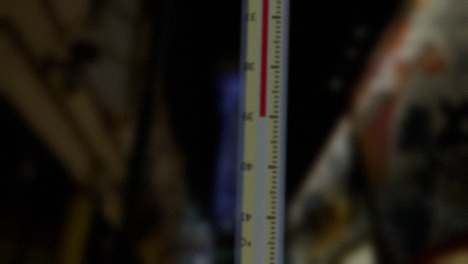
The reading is 39 °C
